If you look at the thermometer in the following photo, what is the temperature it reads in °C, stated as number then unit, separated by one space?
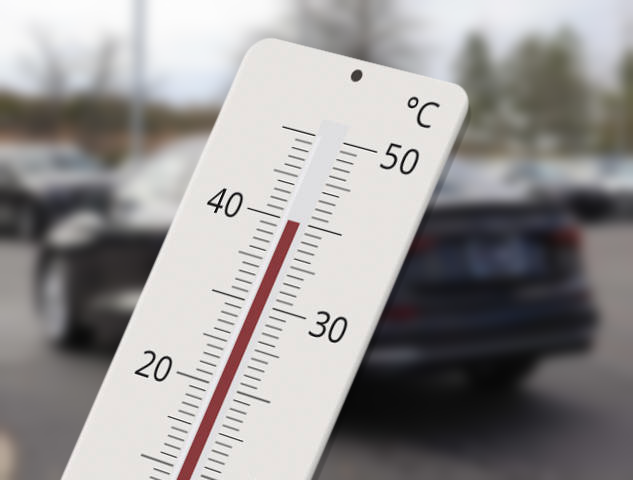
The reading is 40 °C
